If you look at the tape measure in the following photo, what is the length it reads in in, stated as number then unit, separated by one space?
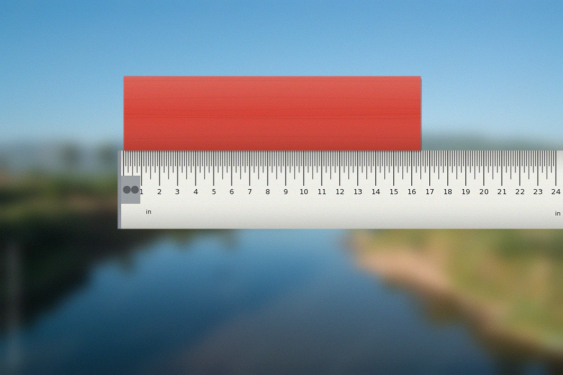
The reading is 16.5 in
